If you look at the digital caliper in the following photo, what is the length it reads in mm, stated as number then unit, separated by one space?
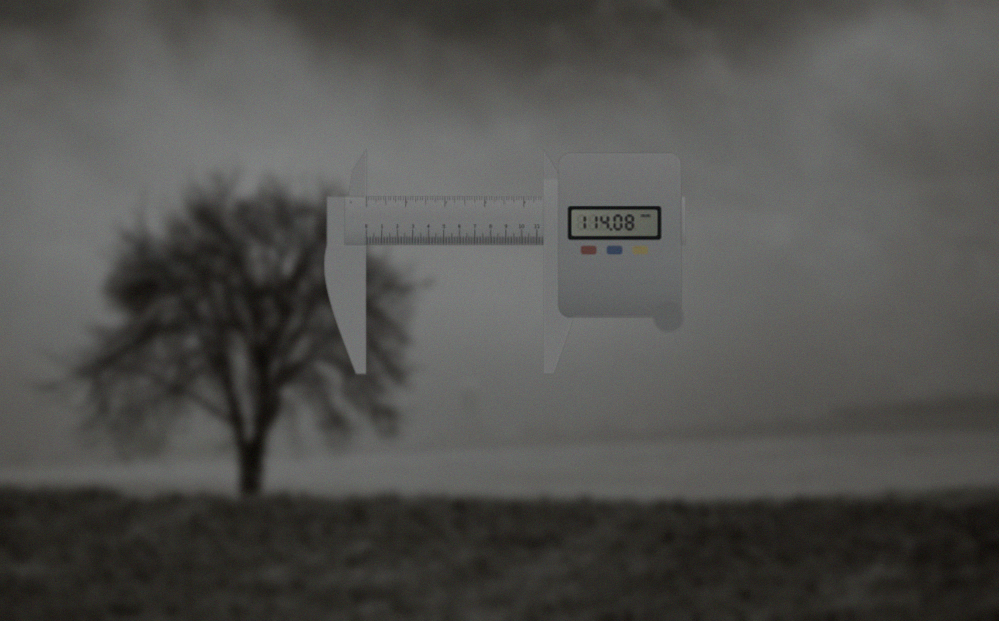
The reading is 114.08 mm
